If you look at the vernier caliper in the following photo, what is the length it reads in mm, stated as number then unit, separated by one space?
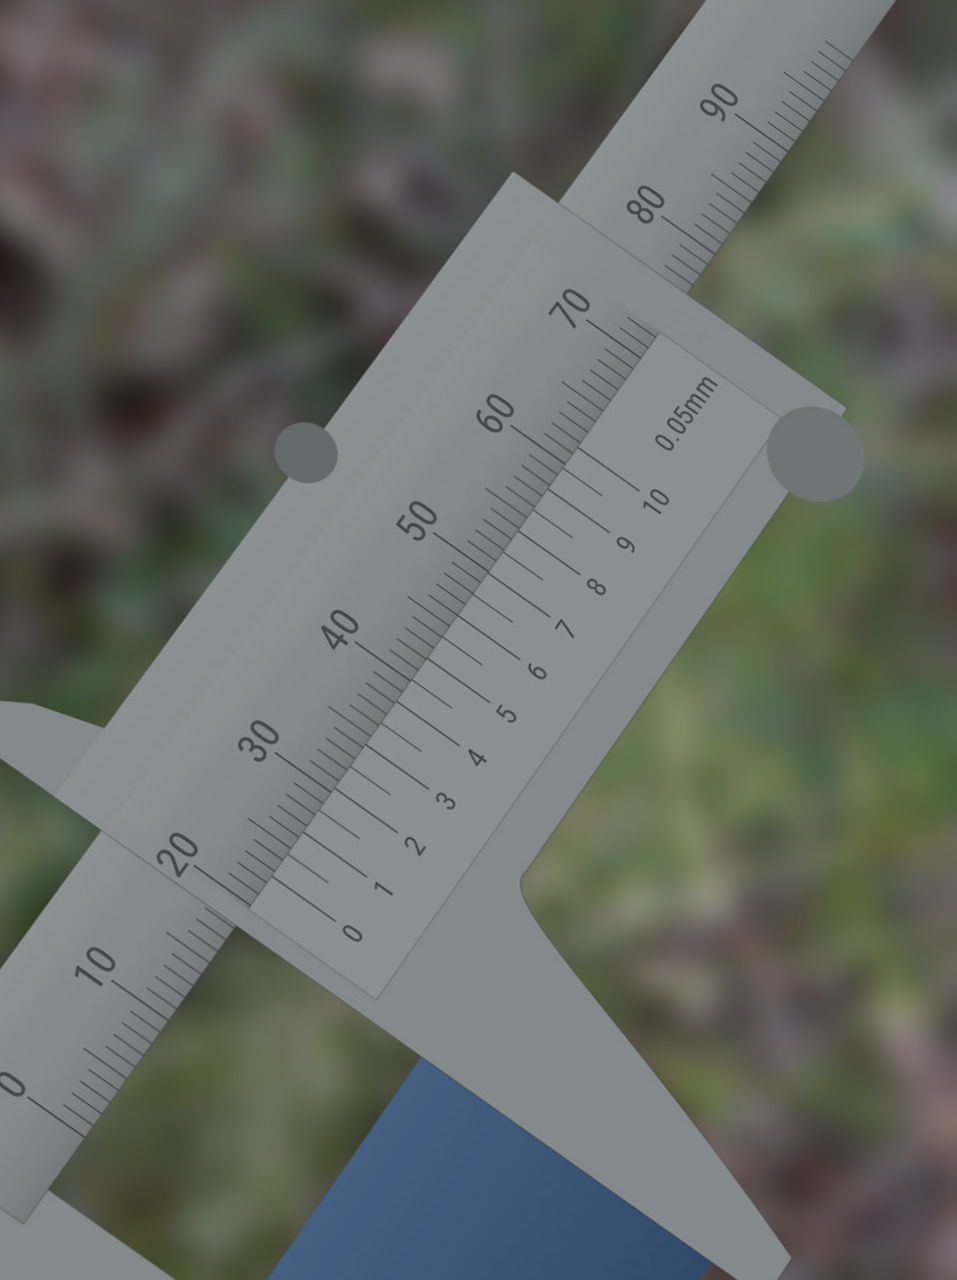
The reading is 22.6 mm
